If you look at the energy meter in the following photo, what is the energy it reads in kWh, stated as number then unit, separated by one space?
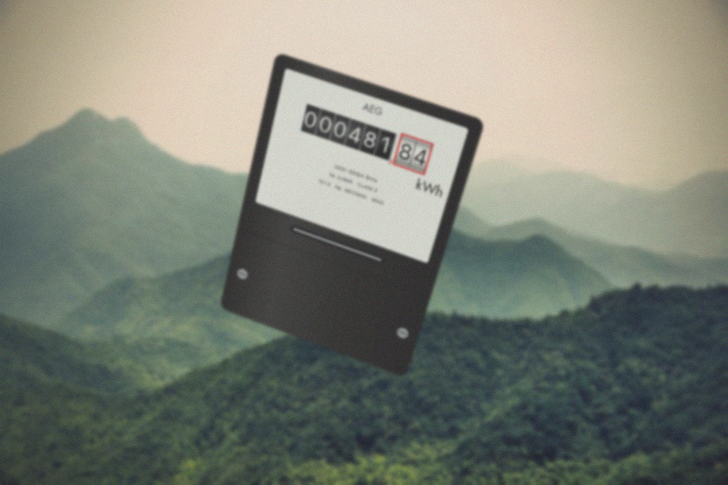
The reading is 481.84 kWh
